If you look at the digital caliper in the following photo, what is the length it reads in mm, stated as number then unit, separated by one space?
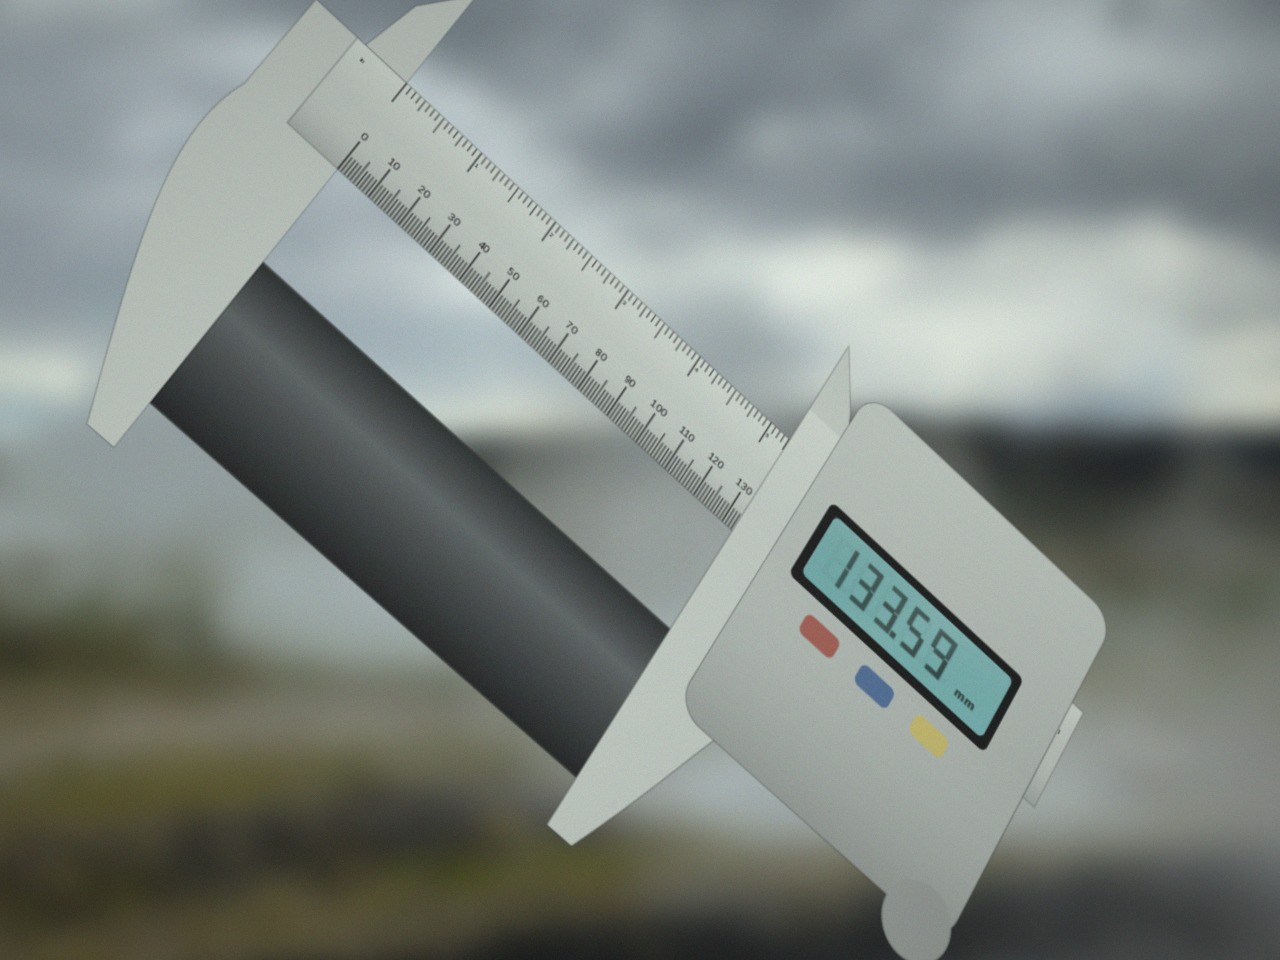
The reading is 133.59 mm
